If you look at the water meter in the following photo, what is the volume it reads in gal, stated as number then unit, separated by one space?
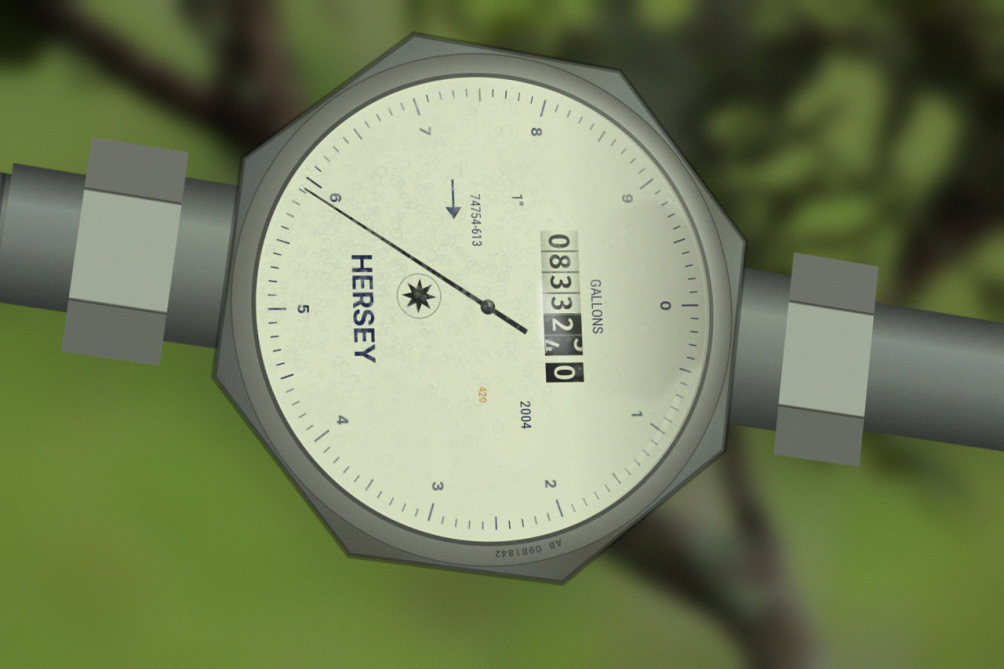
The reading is 833235.9 gal
